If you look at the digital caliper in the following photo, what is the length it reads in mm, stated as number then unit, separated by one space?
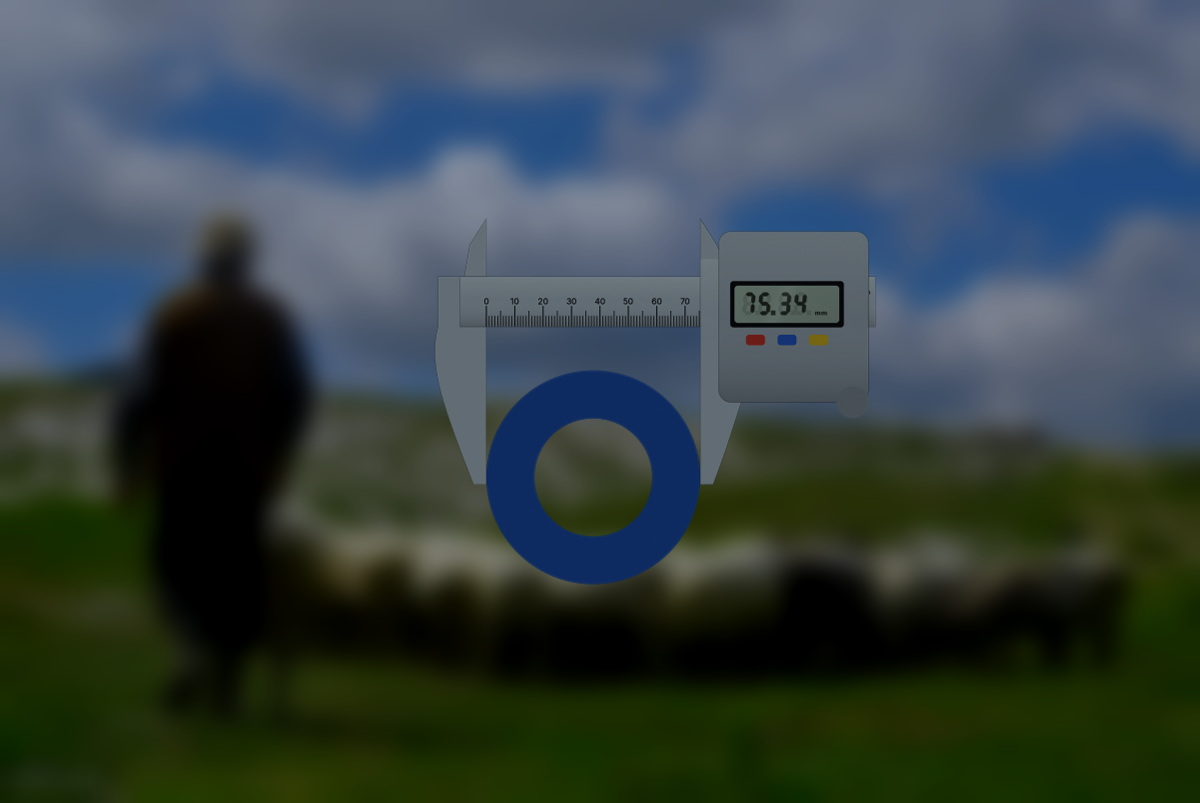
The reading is 75.34 mm
